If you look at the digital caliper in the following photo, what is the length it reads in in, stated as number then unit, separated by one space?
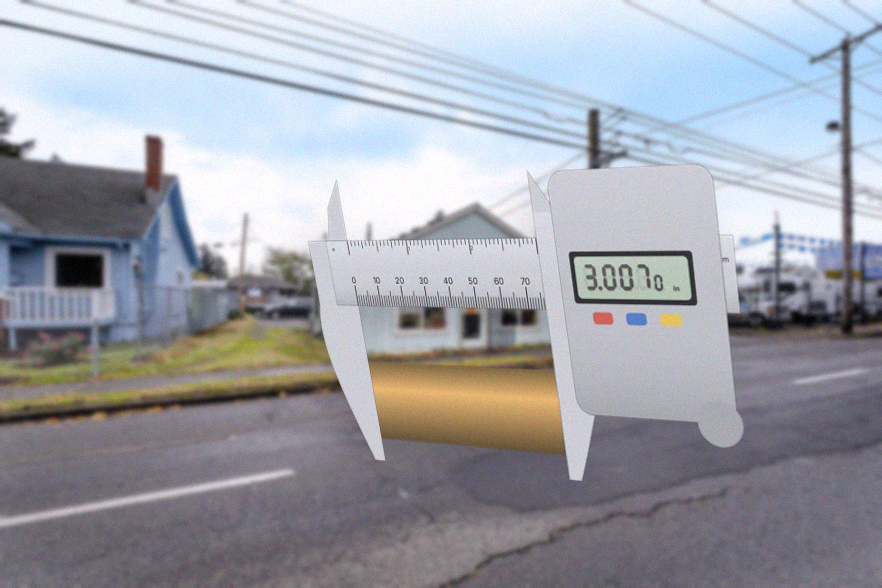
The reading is 3.0070 in
